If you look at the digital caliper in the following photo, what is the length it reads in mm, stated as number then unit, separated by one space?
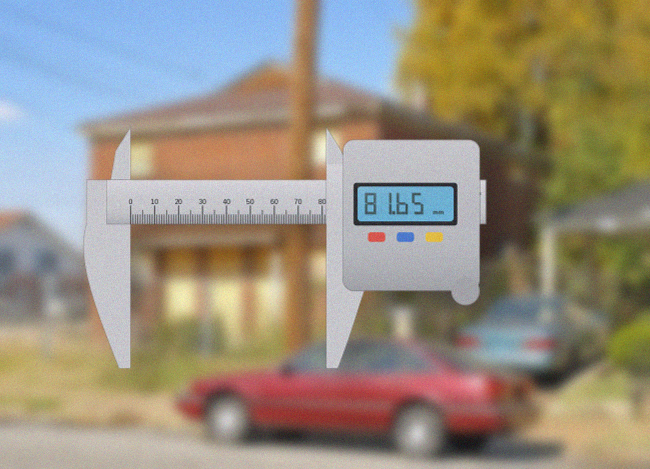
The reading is 81.65 mm
